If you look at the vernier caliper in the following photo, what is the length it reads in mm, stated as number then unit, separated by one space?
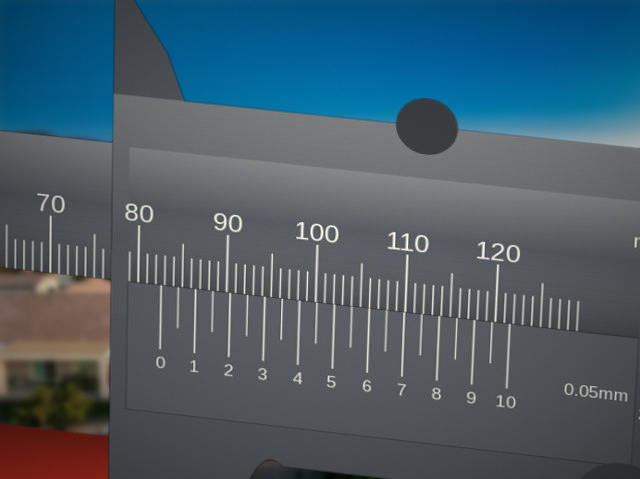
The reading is 82.6 mm
